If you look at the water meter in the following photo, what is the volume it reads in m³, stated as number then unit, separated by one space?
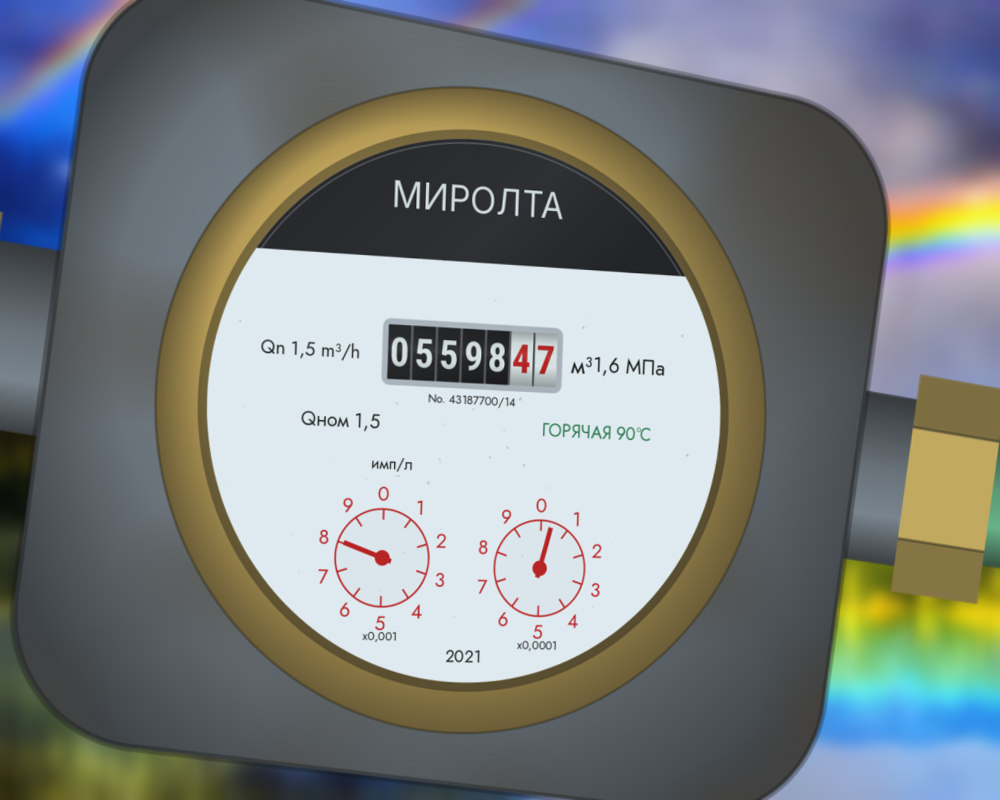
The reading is 5598.4780 m³
